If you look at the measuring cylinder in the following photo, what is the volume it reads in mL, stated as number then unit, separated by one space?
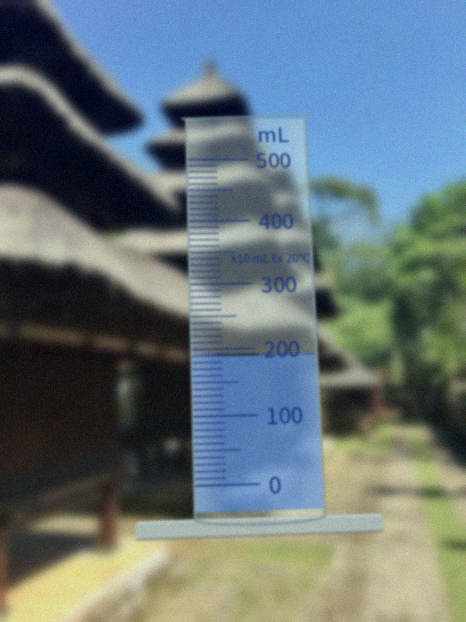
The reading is 190 mL
